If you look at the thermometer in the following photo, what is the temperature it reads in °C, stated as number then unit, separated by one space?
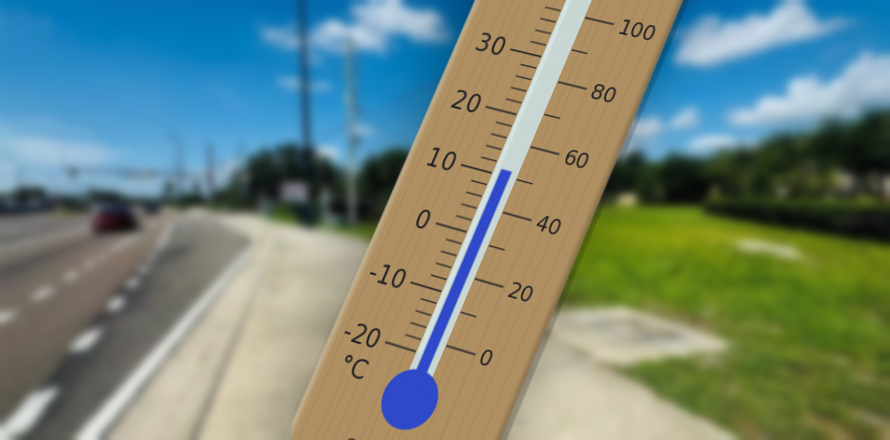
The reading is 11 °C
